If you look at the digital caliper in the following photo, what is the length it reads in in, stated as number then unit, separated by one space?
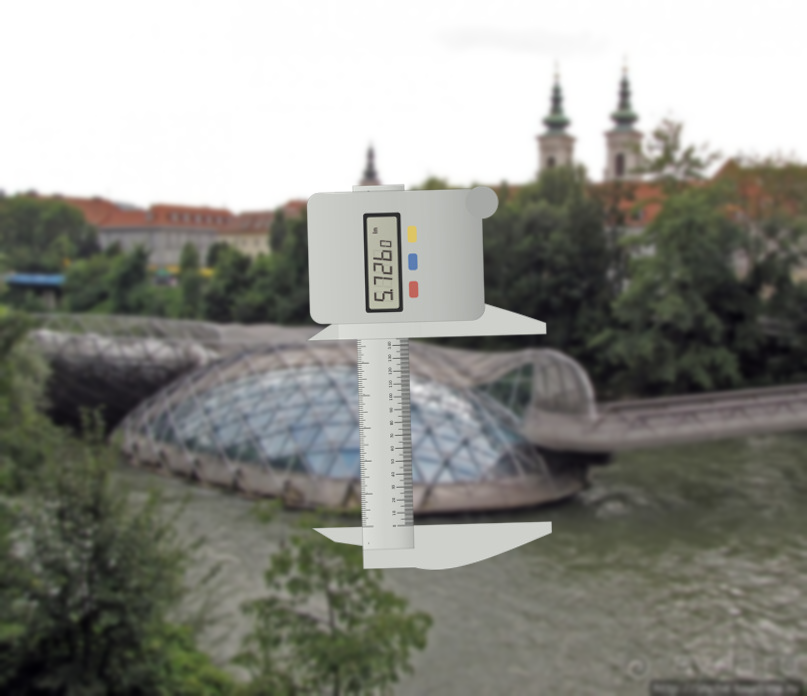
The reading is 5.7260 in
